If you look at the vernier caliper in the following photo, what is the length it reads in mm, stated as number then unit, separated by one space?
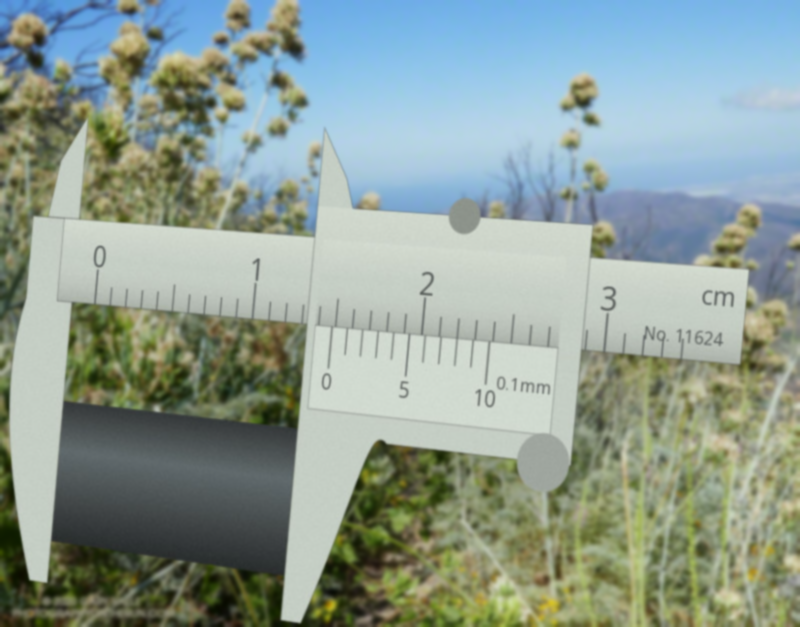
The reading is 14.8 mm
